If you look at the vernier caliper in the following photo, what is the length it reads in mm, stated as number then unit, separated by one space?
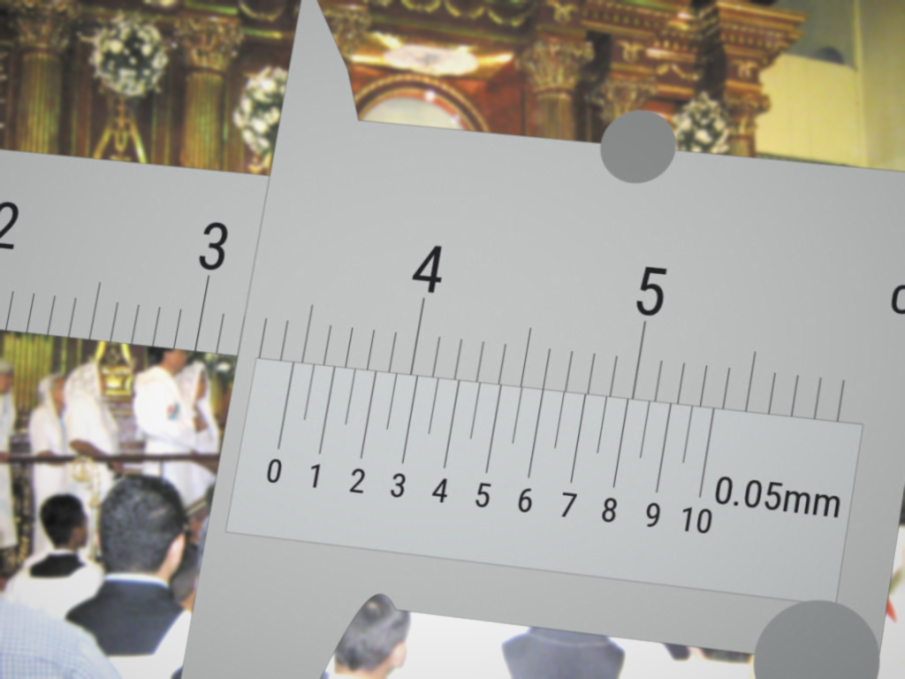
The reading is 34.6 mm
